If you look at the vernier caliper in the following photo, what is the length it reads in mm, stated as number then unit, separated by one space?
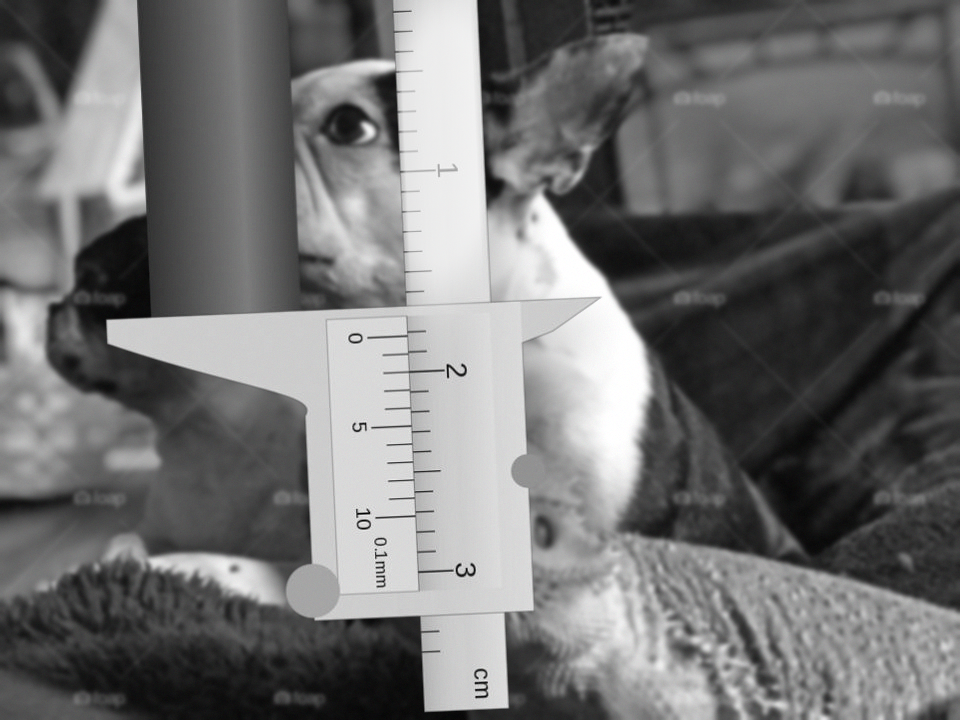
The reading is 18.2 mm
